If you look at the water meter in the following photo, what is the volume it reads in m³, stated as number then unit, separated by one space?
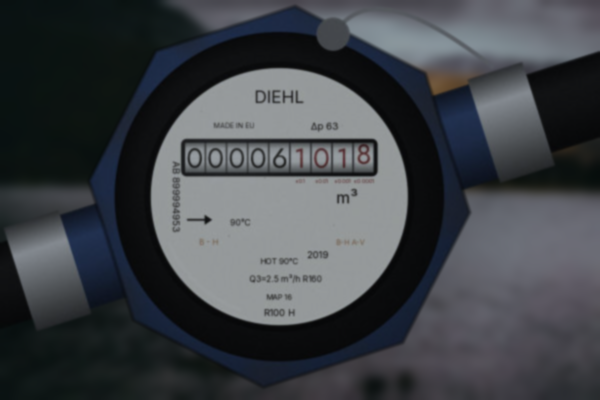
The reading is 6.1018 m³
